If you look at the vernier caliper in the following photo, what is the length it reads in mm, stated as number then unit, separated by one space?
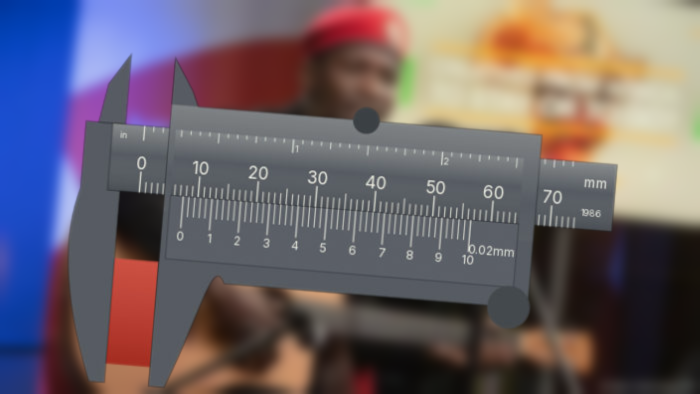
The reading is 7.5 mm
